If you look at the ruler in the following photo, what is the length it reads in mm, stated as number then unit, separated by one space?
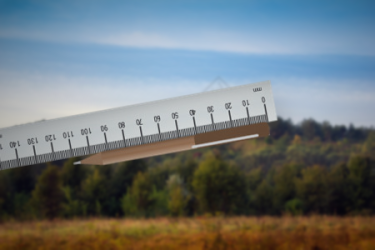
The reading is 110 mm
